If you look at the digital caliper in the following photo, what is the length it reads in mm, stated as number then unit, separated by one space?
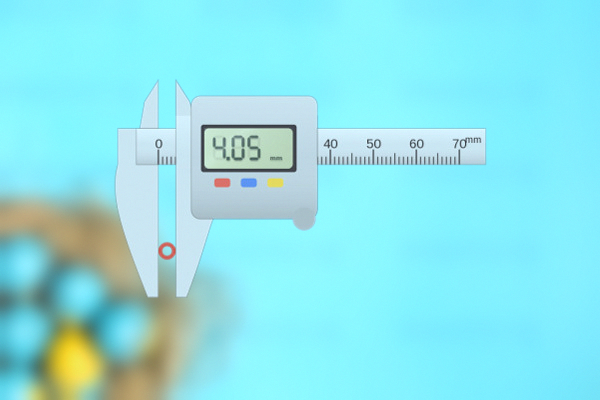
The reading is 4.05 mm
